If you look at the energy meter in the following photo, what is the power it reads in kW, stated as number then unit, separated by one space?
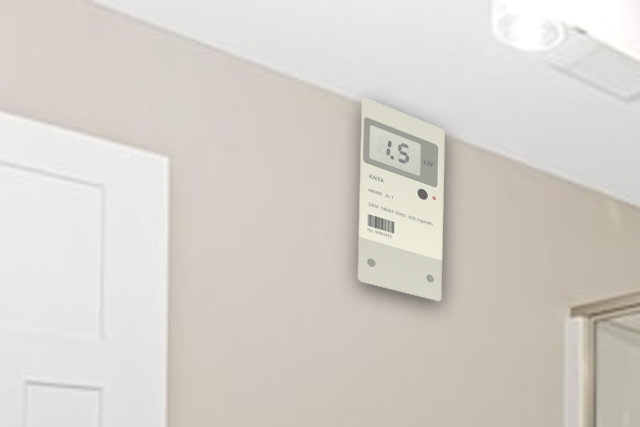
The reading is 1.5 kW
